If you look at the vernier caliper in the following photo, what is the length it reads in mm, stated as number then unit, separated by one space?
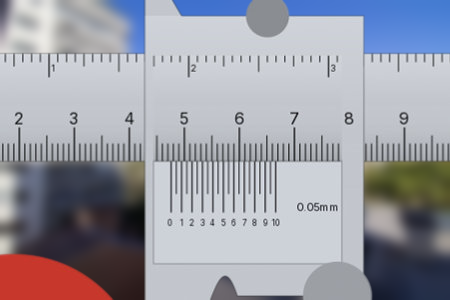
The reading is 47.6 mm
